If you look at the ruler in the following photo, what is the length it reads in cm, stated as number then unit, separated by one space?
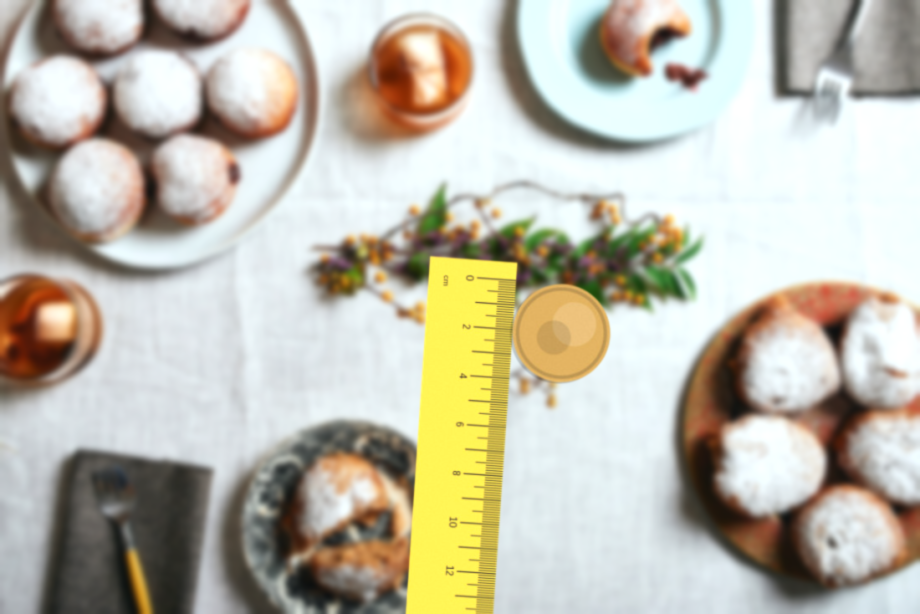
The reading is 4 cm
